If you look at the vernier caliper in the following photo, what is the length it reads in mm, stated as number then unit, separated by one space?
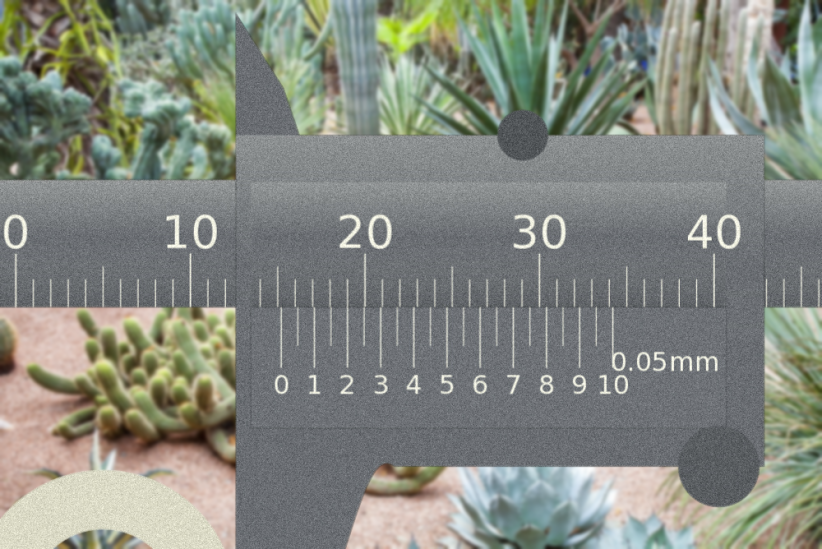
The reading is 15.2 mm
